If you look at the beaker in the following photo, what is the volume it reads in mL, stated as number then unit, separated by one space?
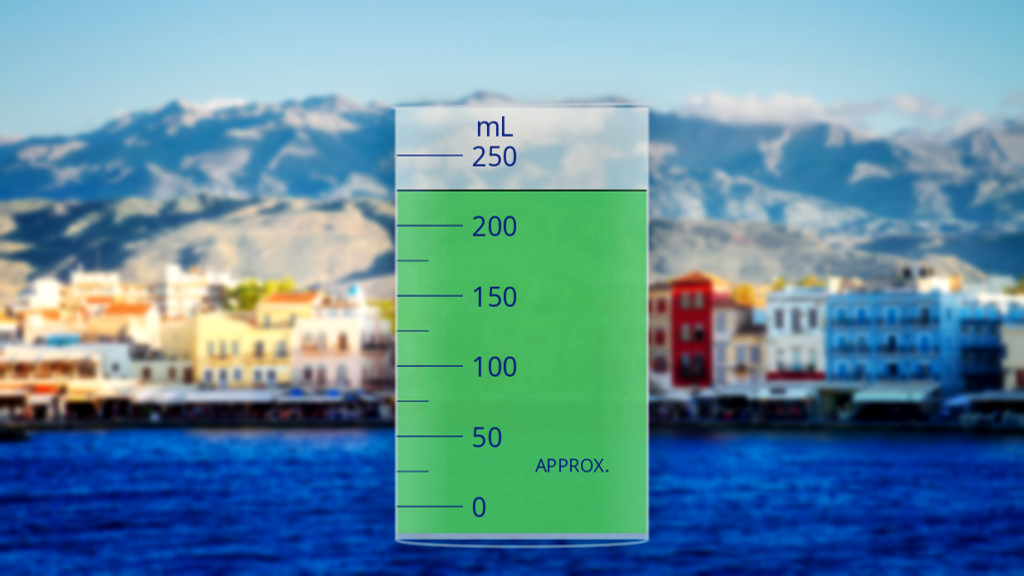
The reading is 225 mL
